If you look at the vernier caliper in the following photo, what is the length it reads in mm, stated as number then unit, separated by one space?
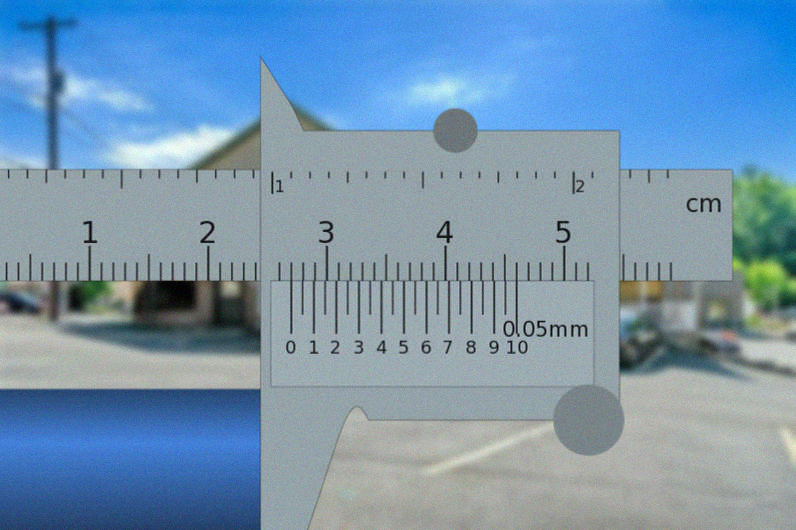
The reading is 27.0 mm
